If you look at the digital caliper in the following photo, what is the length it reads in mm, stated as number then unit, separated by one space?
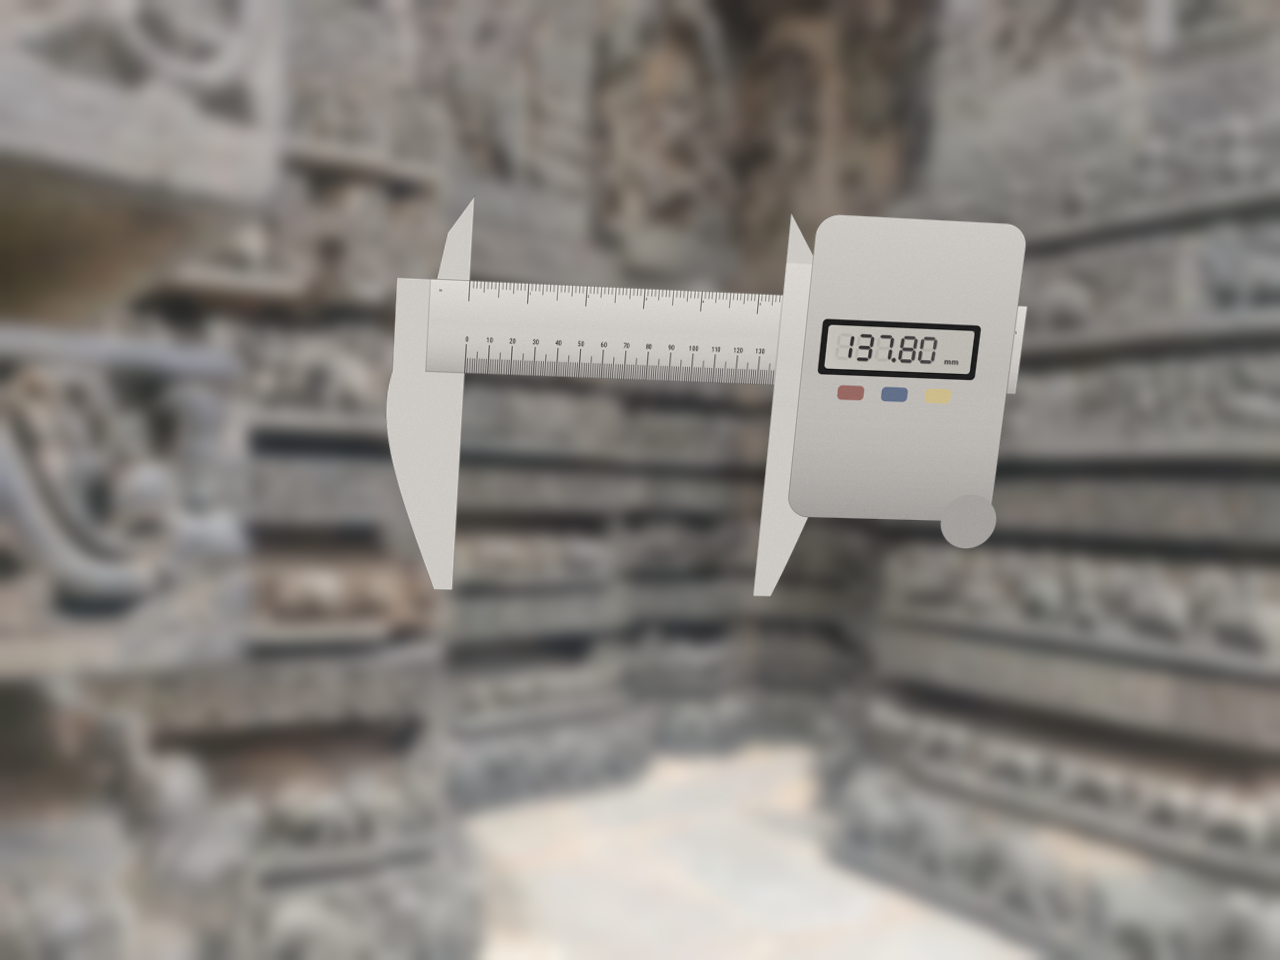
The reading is 137.80 mm
